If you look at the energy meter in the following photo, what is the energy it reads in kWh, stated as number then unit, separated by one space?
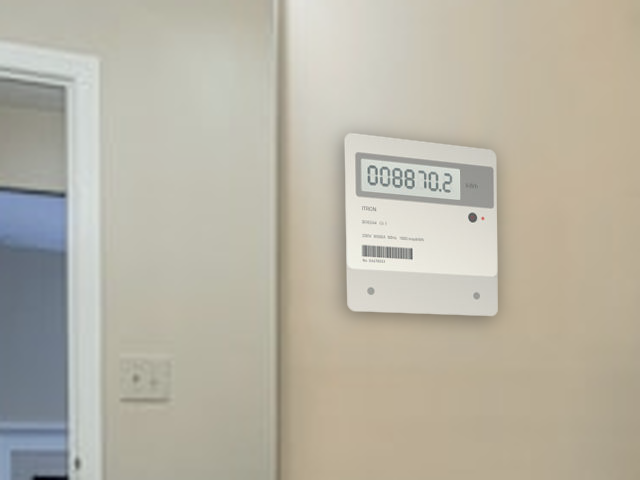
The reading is 8870.2 kWh
